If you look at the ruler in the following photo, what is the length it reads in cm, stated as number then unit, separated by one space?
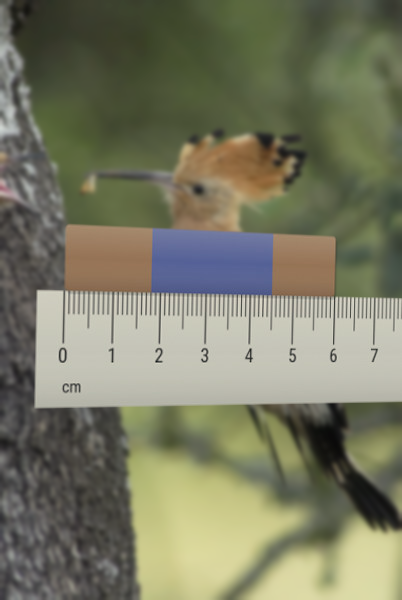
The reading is 6 cm
